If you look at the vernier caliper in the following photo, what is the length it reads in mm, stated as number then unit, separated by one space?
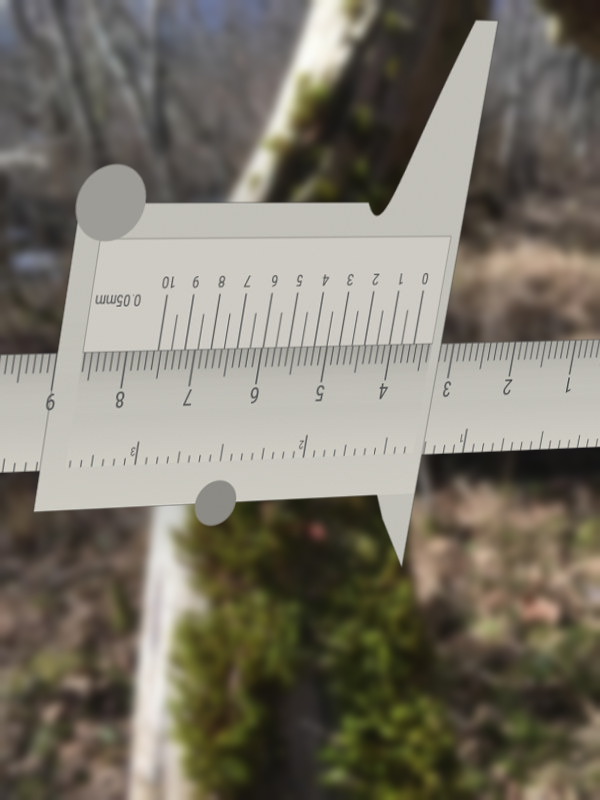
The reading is 36.4 mm
